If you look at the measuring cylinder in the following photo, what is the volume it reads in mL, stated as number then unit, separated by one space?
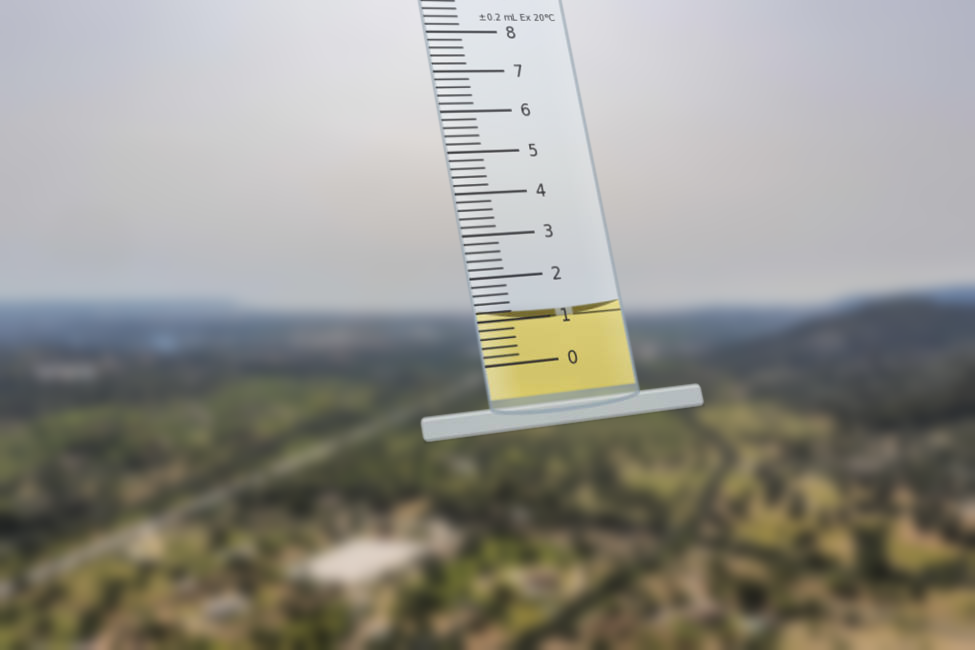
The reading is 1 mL
